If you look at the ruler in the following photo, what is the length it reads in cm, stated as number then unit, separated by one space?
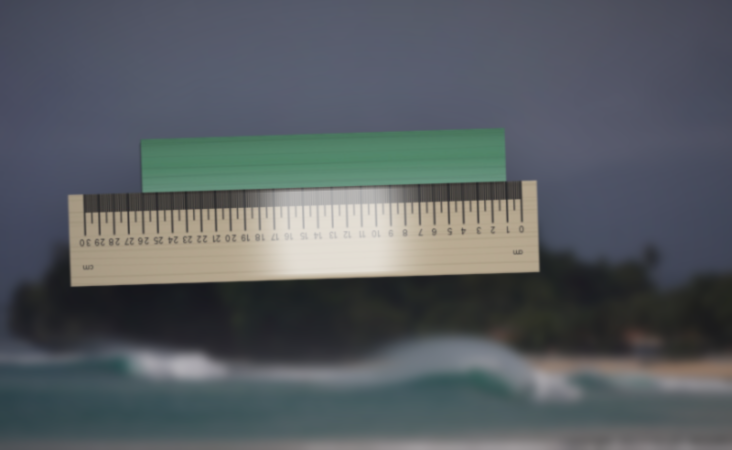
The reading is 25 cm
